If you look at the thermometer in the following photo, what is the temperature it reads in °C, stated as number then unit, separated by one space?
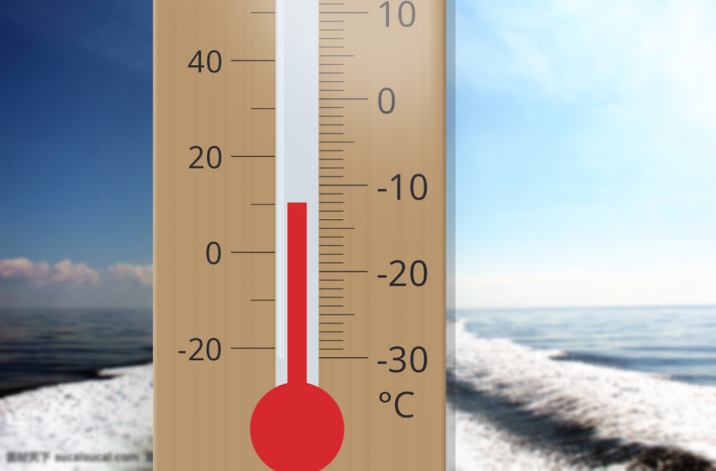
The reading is -12 °C
